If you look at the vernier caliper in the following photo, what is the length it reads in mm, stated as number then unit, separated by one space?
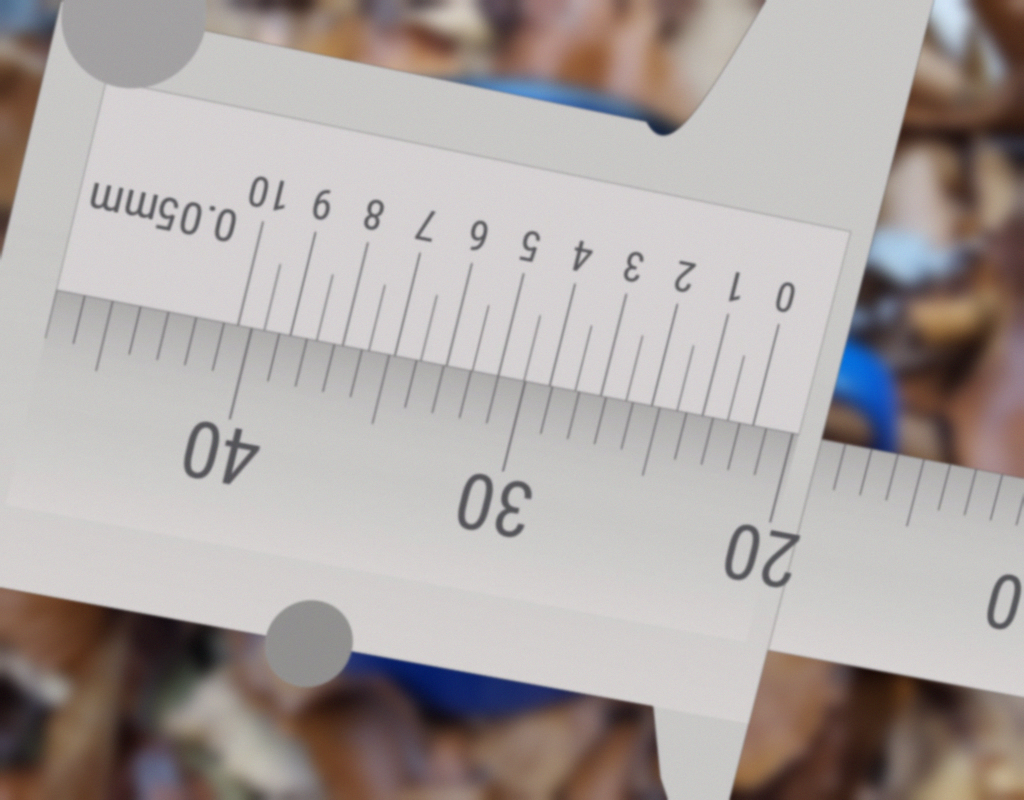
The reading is 21.5 mm
